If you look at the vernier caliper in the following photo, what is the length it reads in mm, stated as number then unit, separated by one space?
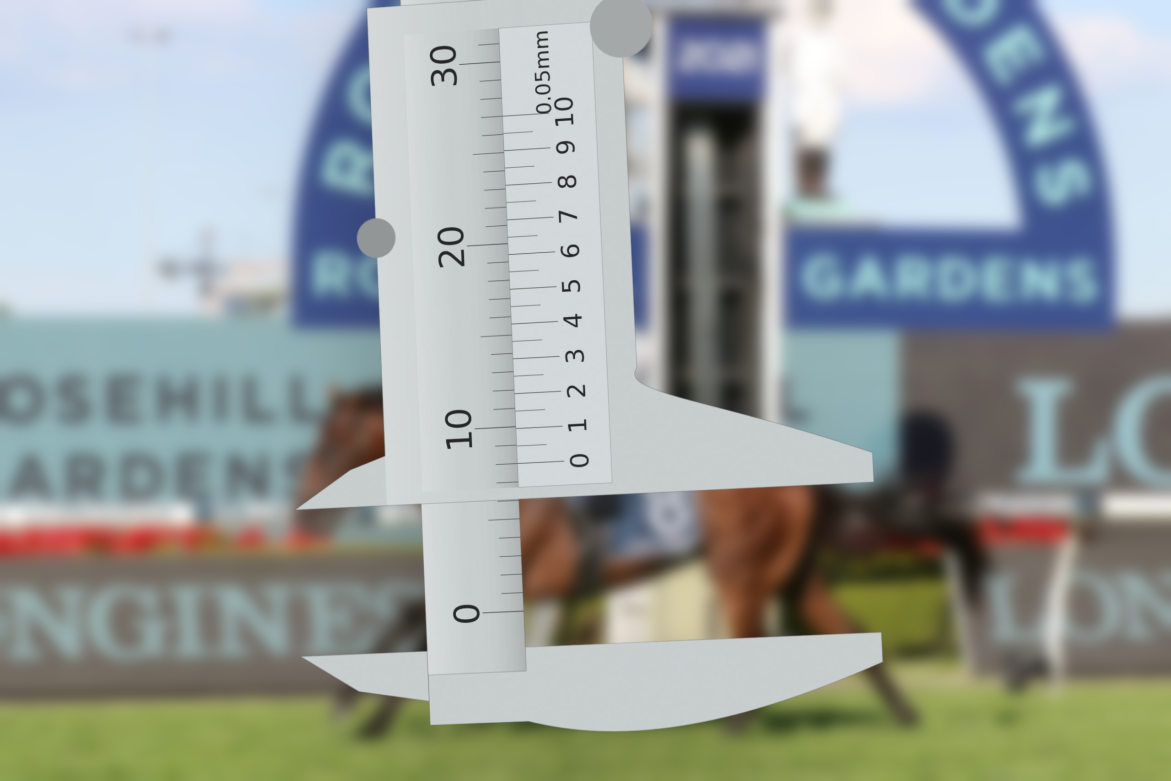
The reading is 8.0 mm
